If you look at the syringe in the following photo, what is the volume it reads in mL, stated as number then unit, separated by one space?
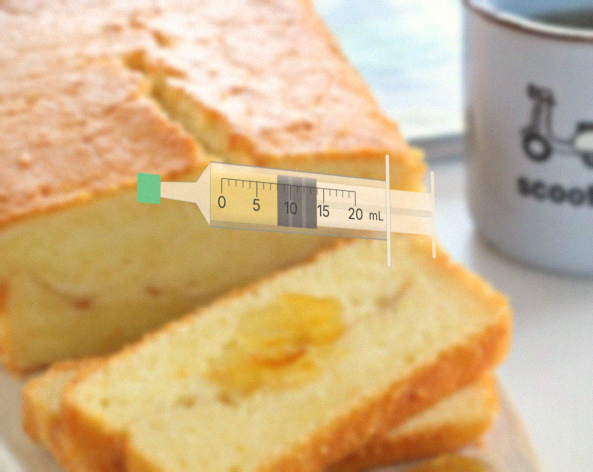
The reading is 8 mL
